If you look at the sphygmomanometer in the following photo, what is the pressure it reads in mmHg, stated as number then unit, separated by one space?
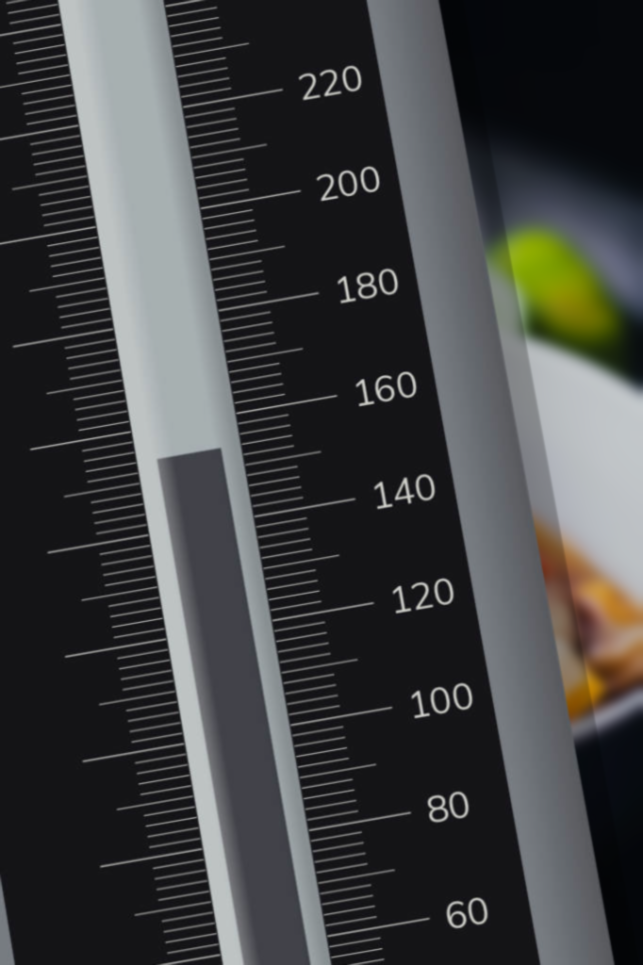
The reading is 154 mmHg
